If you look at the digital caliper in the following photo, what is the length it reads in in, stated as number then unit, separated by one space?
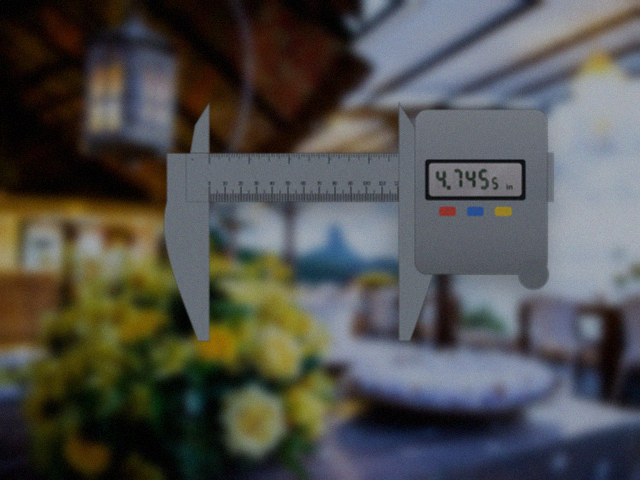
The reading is 4.7455 in
